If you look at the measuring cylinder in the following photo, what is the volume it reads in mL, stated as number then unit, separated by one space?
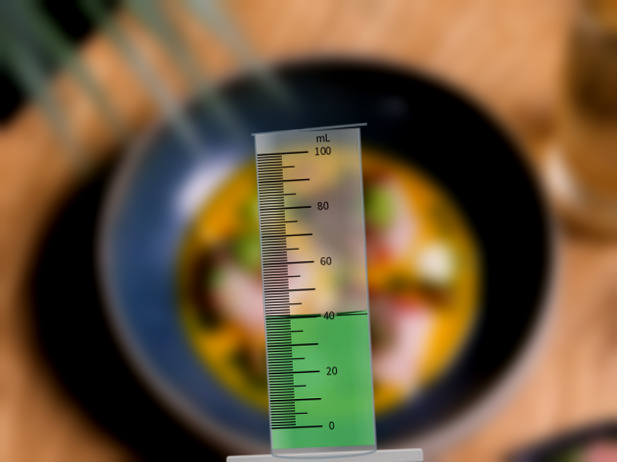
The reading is 40 mL
